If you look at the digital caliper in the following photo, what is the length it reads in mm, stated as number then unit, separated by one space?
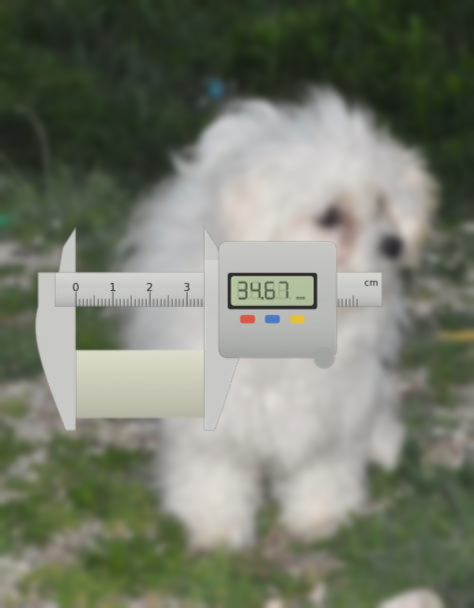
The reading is 34.67 mm
